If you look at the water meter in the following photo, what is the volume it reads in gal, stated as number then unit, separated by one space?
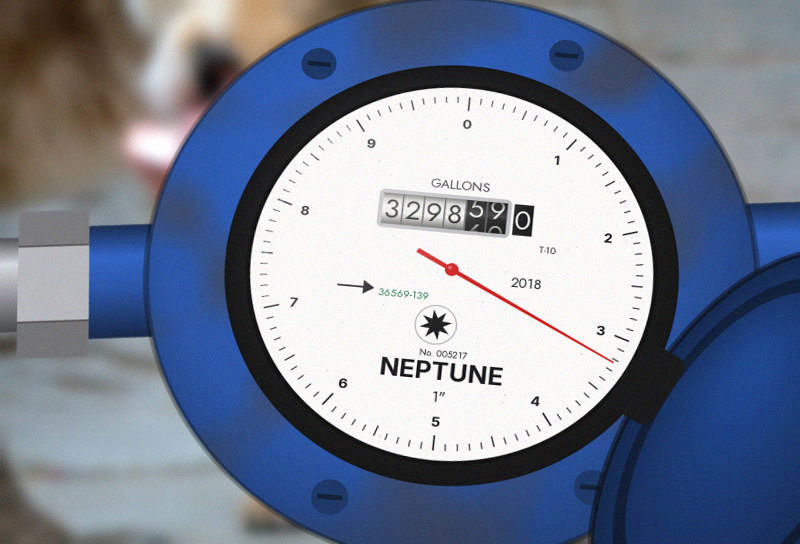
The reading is 3298593.2 gal
